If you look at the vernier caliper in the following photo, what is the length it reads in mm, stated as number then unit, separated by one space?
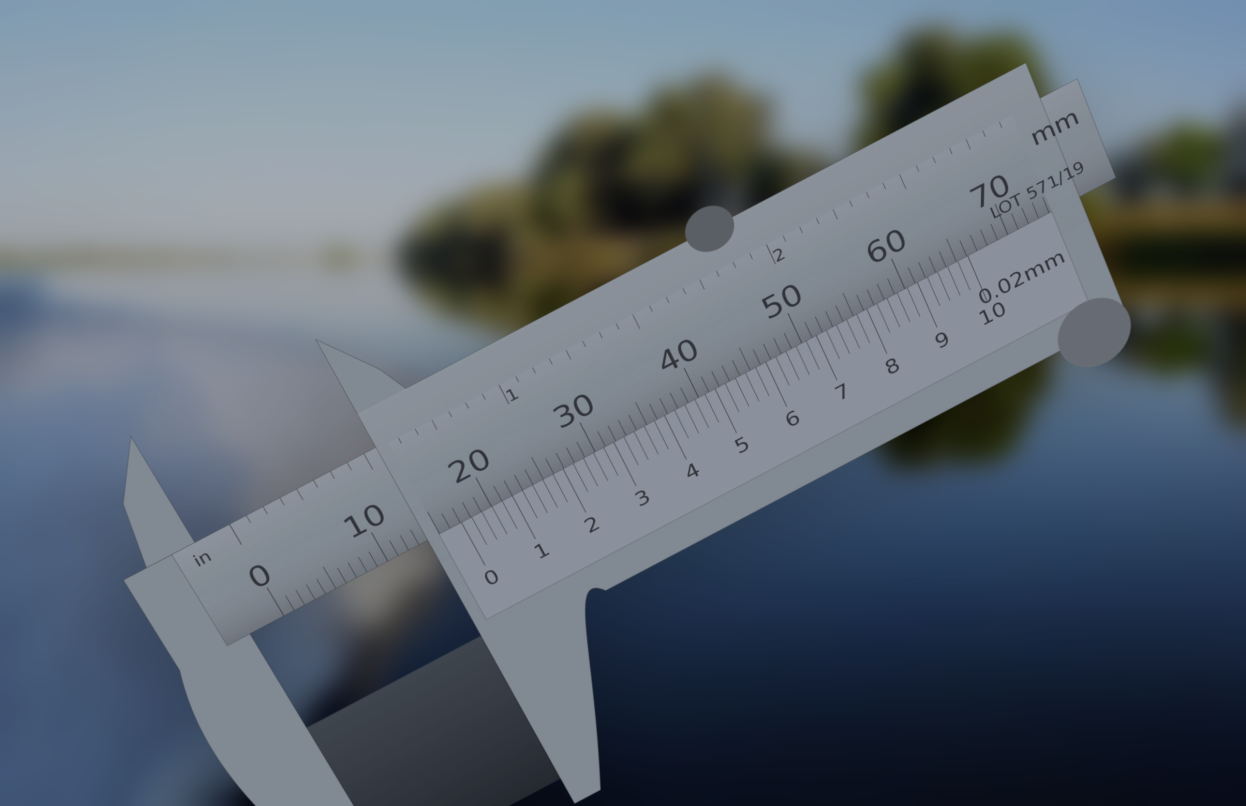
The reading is 17.1 mm
